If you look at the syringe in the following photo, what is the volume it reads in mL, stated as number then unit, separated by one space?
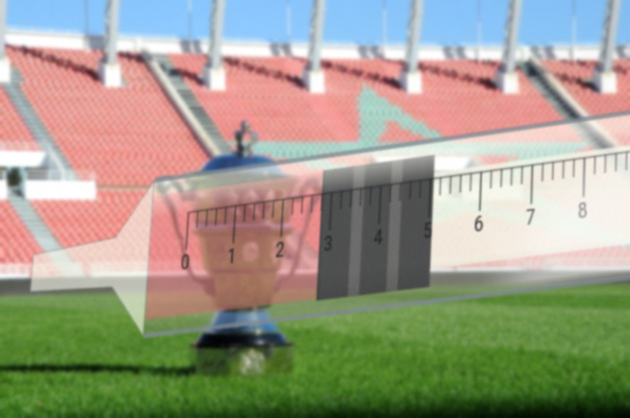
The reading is 2.8 mL
